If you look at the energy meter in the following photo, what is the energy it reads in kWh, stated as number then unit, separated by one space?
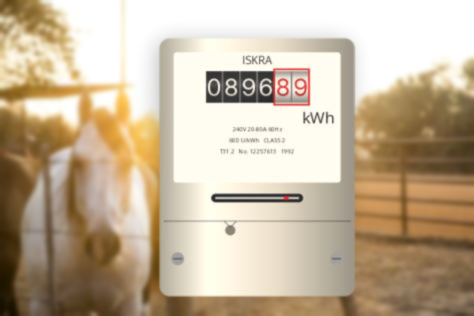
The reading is 896.89 kWh
